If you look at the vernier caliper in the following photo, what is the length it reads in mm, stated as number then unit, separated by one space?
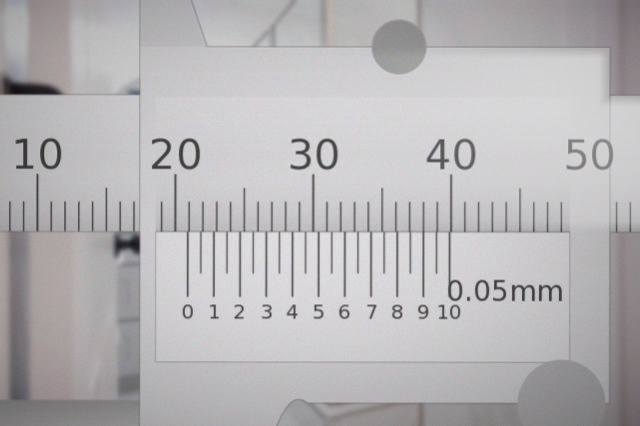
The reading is 20.9 mm
